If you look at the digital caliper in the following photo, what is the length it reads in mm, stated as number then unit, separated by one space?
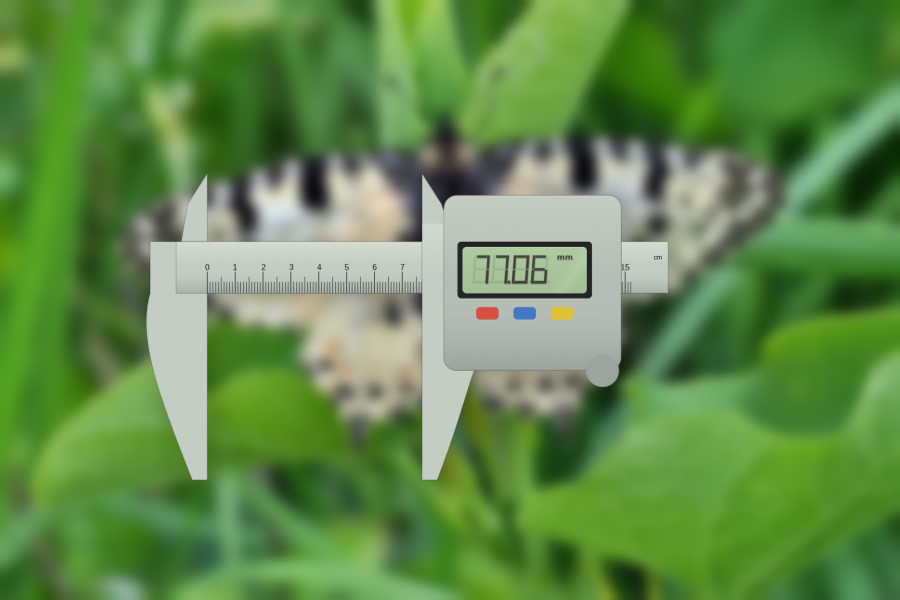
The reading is 77.06 mm
